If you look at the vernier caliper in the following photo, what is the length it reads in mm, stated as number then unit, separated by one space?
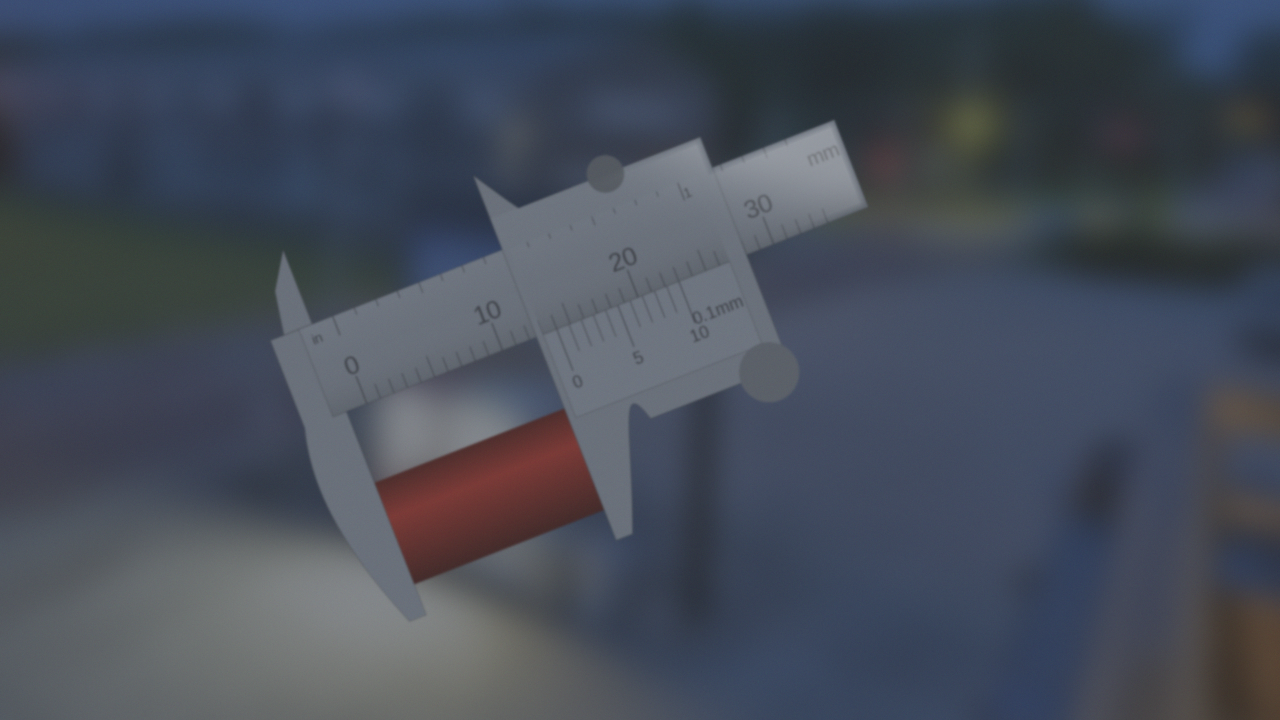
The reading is 14.0 mm
